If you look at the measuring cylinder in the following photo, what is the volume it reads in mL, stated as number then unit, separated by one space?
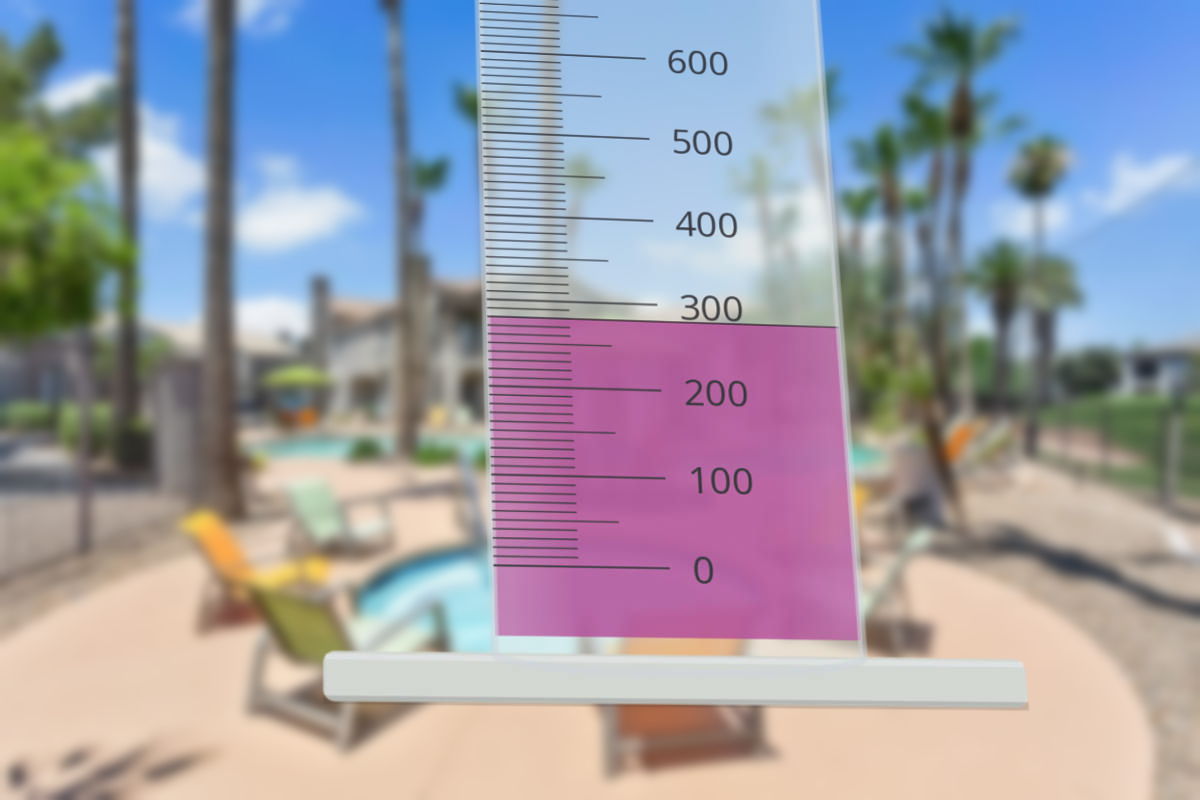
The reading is 280 mL
